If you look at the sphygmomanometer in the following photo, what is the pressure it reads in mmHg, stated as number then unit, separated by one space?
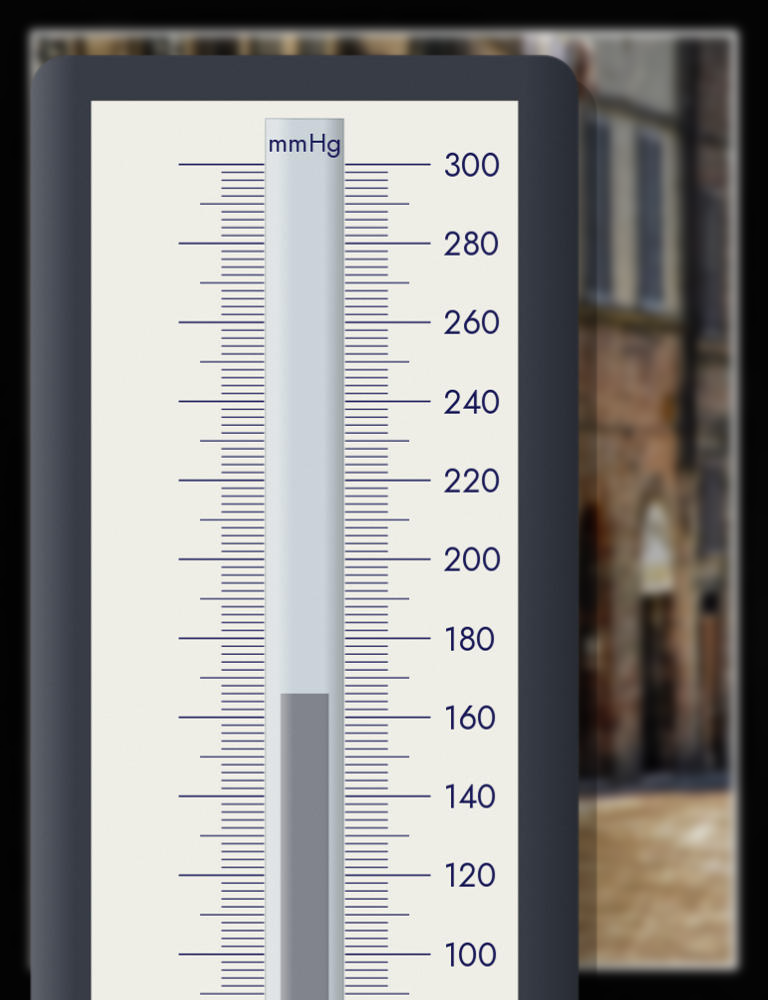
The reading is 166 mmHg
